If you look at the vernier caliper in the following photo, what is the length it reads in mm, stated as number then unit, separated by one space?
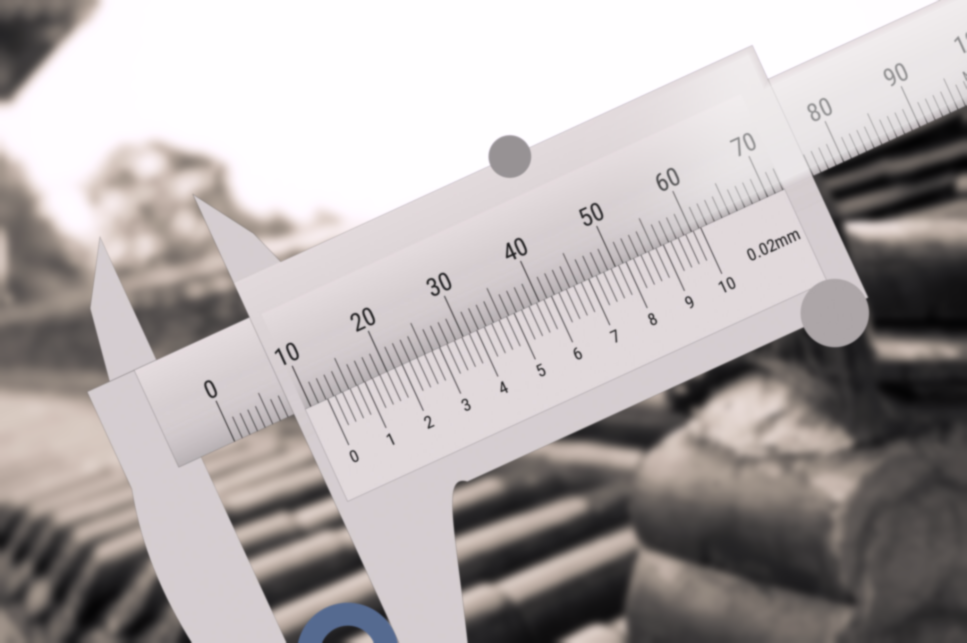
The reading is 12.2 mm
